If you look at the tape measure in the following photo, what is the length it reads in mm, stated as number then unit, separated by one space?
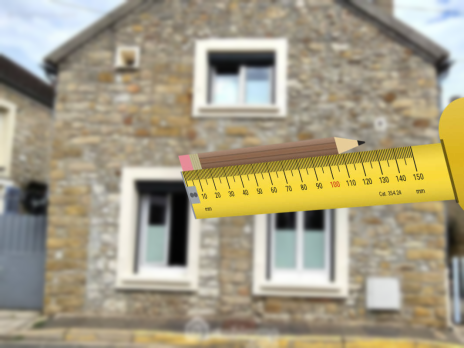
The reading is 125 mm
